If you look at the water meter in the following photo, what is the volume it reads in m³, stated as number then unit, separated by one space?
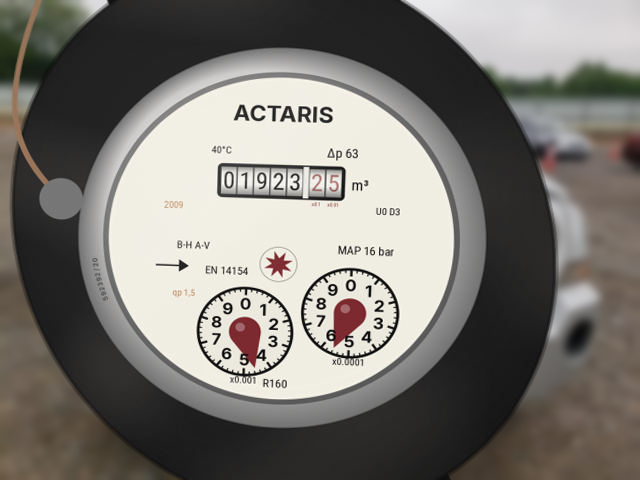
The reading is 1923.2545 m³
